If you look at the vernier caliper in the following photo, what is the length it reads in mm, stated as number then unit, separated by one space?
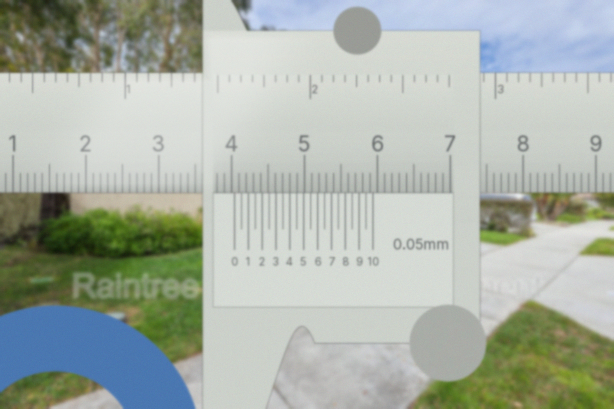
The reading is 40.4 mm
